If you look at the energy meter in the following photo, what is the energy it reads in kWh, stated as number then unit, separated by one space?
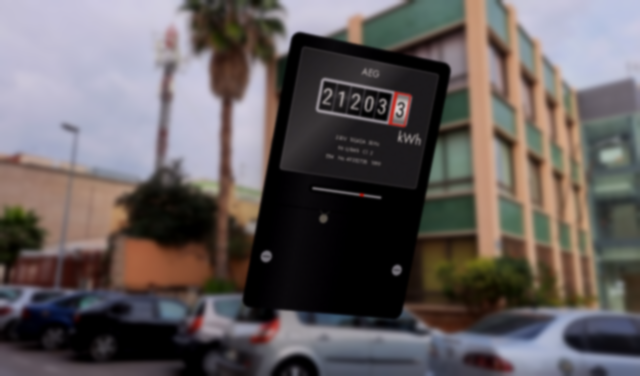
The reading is 21203.3 kWh
